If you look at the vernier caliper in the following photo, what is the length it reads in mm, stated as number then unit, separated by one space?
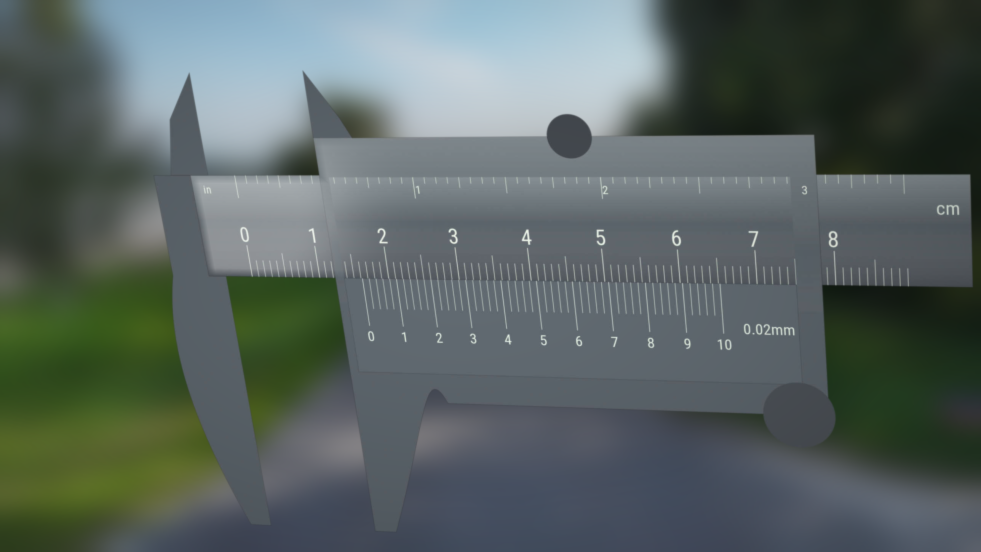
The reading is 16.2 mm
